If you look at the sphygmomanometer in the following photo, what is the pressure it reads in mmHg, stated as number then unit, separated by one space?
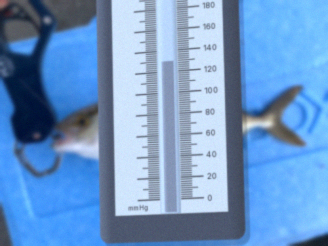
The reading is 130 mmHg
